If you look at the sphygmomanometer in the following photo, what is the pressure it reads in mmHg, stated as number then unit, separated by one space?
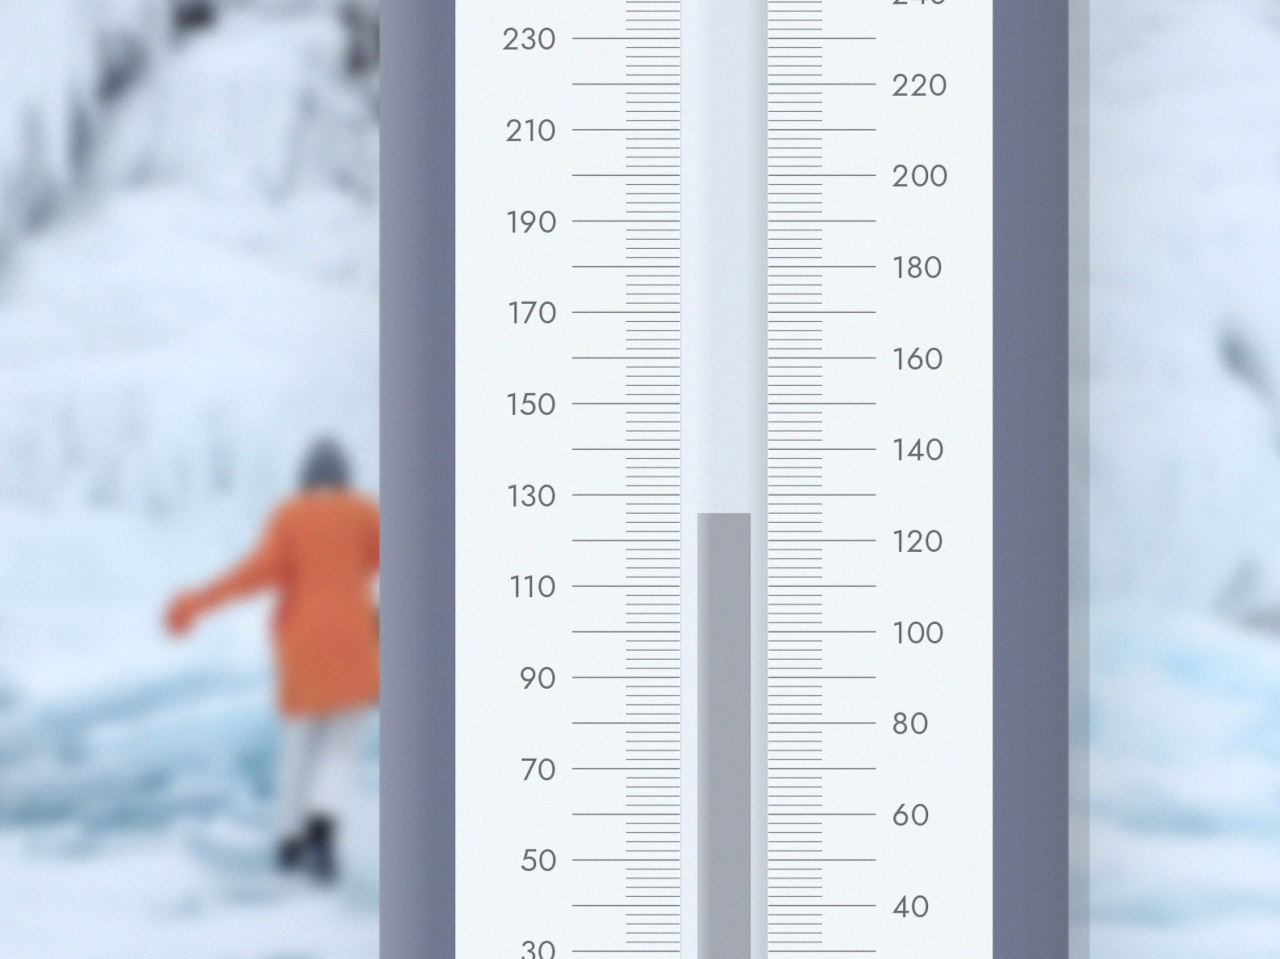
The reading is 126 mmHg
